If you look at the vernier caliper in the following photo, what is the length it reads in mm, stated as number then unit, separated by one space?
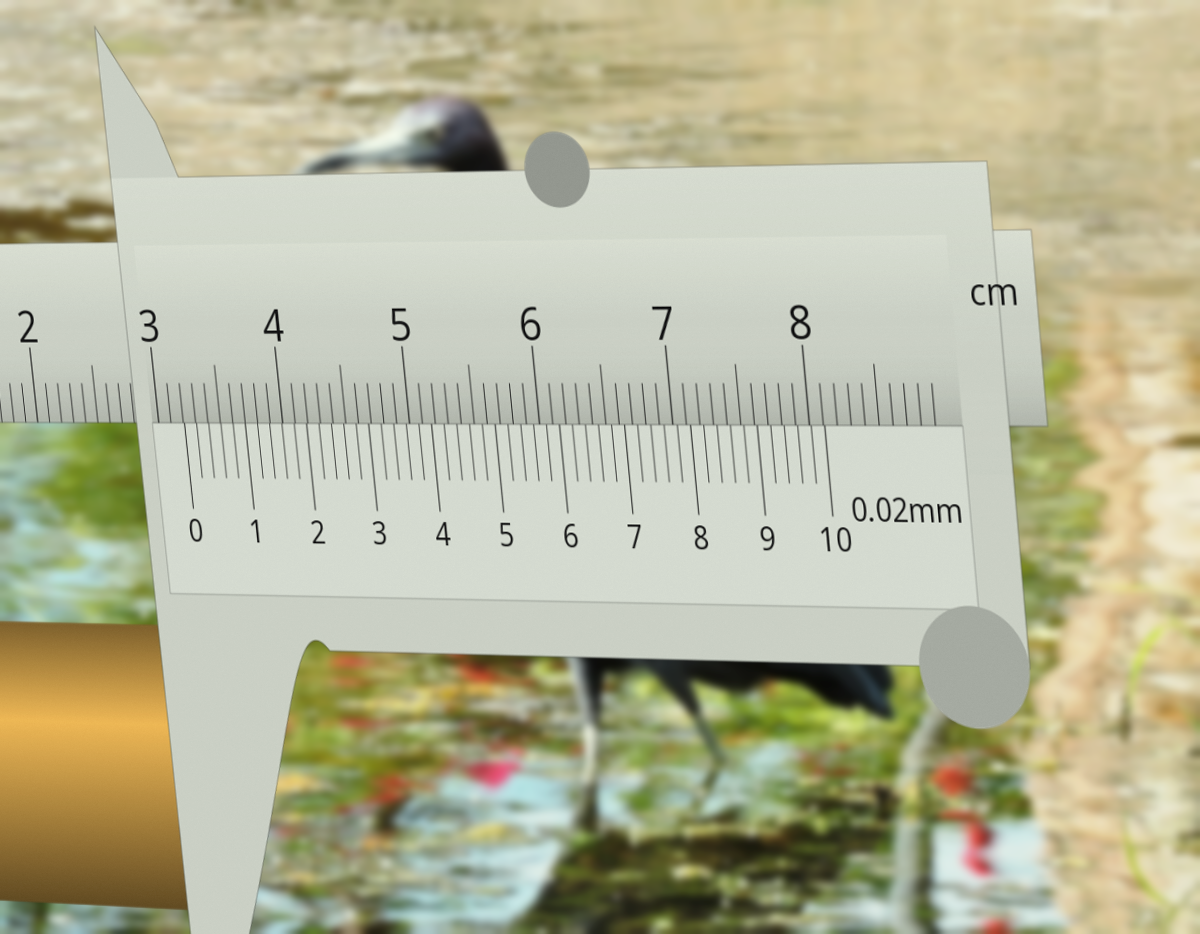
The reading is 32.1 mm
